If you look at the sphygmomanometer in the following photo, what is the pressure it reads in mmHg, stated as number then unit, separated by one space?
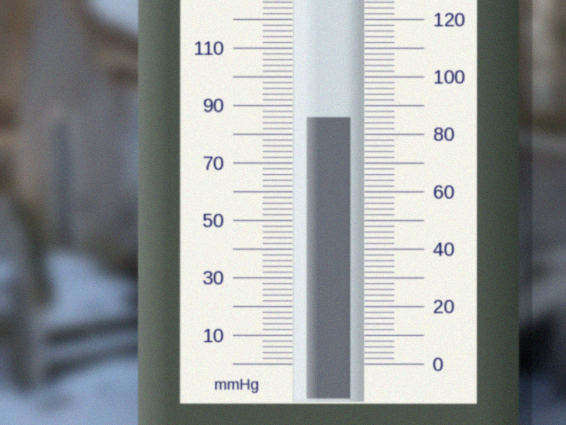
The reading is 86 mmHg
